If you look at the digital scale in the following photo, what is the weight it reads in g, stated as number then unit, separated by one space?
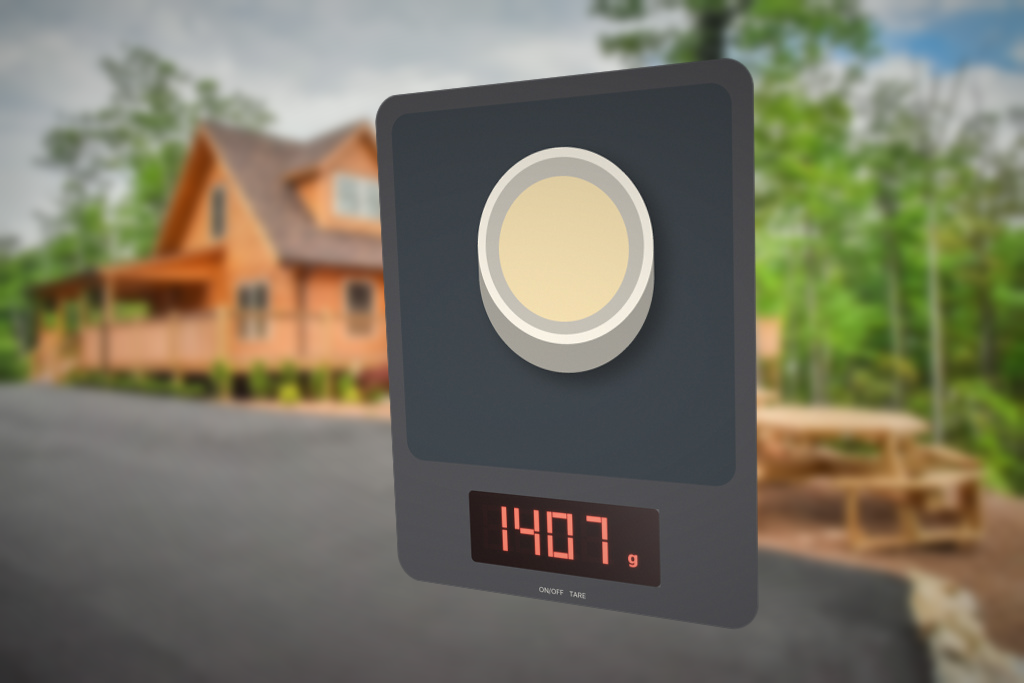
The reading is 1407 g
